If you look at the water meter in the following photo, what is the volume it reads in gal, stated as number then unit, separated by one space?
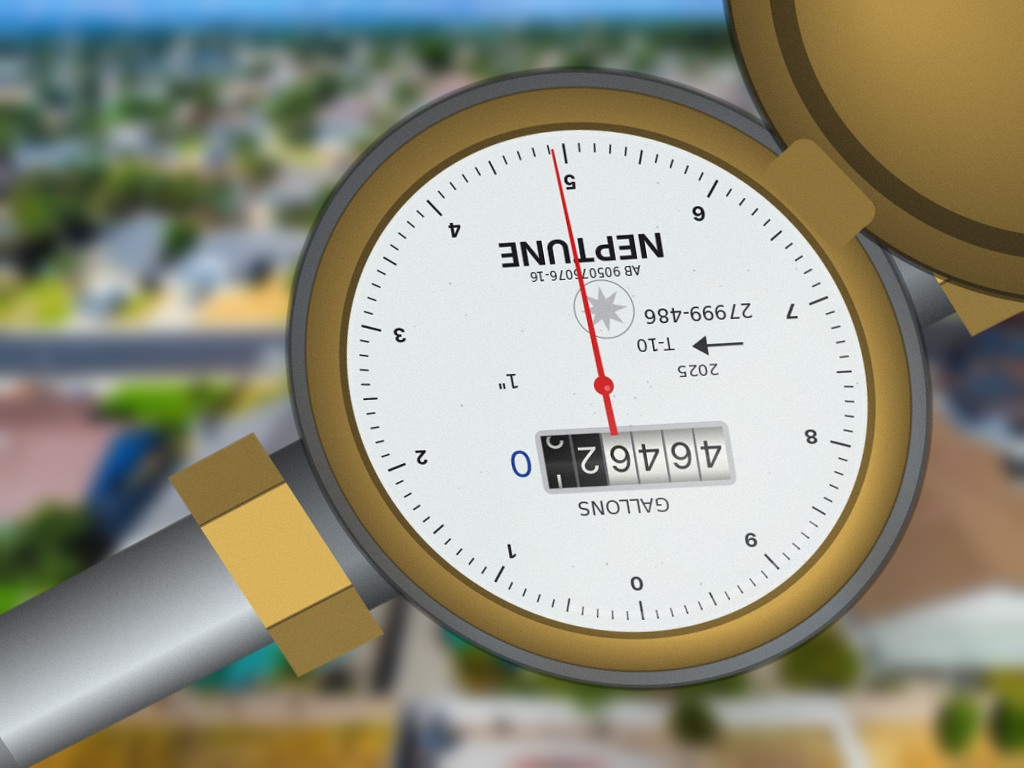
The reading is 4646214.9 gal
